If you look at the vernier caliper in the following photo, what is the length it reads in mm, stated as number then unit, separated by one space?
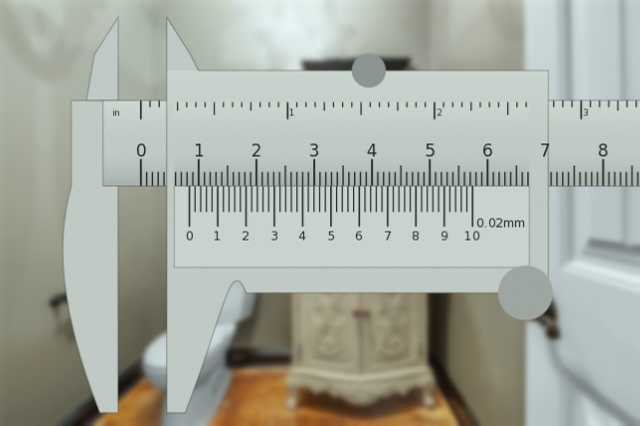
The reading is 8.4 mm
